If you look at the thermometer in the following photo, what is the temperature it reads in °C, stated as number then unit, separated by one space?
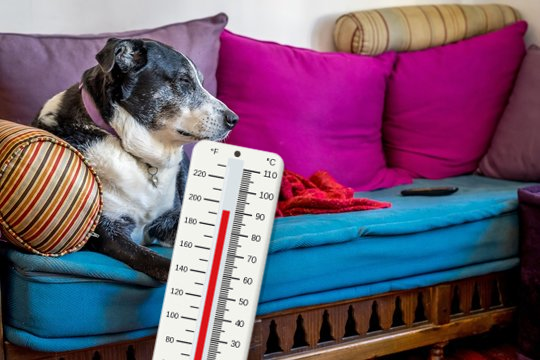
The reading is 90 °C
